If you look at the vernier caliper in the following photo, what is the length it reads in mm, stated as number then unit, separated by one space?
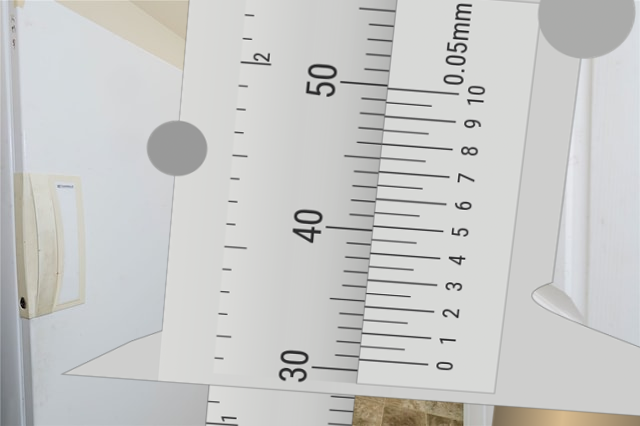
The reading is 30.8 mm
